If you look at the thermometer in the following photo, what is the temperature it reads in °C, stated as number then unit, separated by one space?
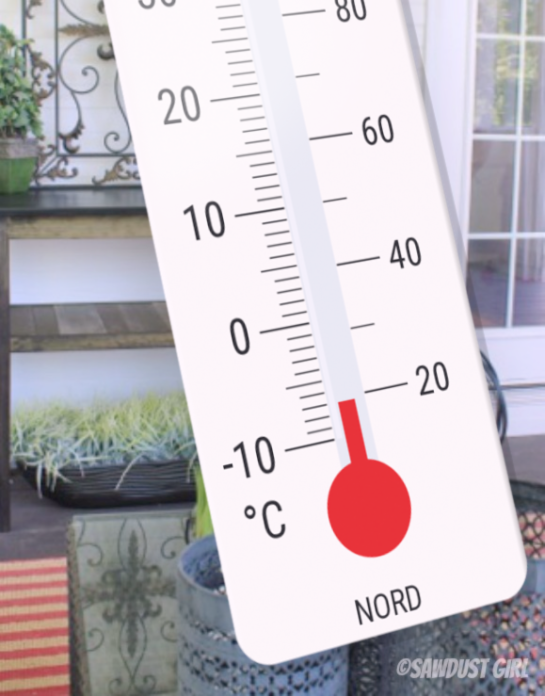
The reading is -7 °C
